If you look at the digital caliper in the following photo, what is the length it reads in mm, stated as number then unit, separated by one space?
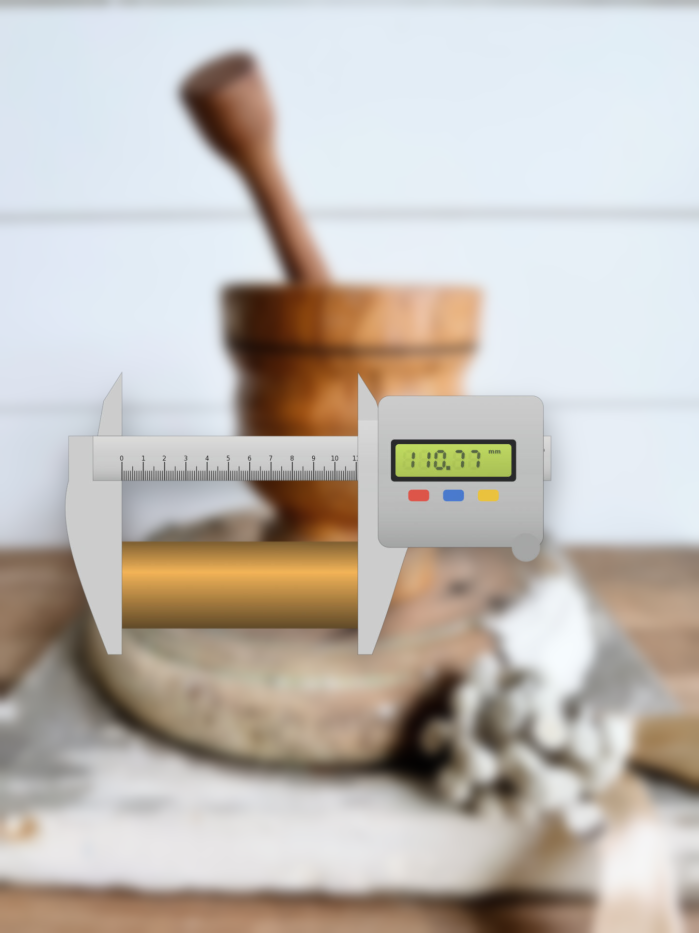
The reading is 110.77 mm
